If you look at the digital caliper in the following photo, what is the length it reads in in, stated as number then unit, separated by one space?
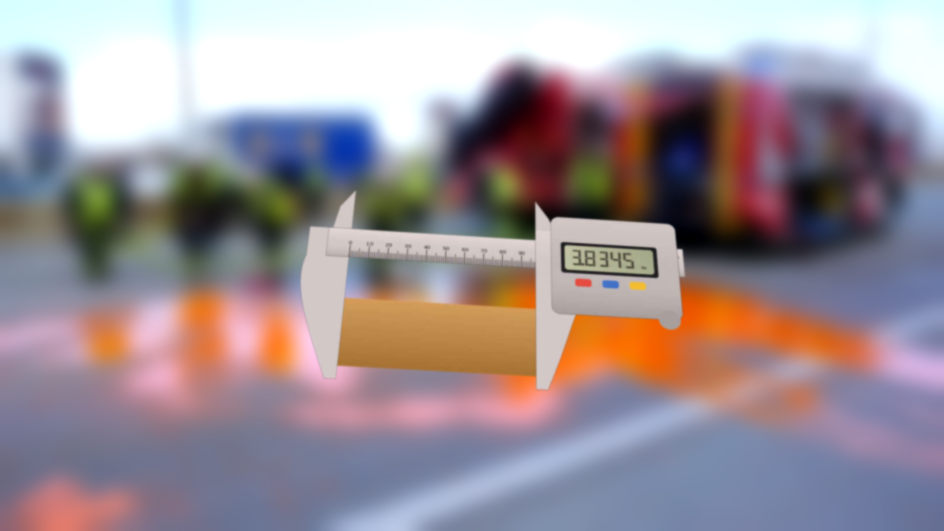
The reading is 3.8345 in
